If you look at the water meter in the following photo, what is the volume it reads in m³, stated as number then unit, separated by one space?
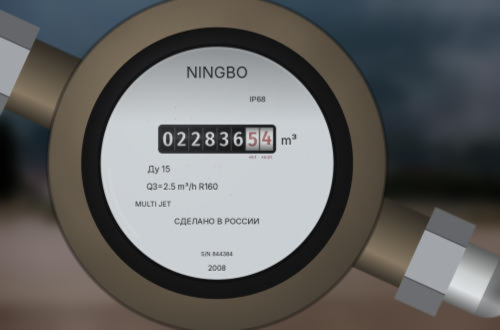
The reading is 22836.54 m³
